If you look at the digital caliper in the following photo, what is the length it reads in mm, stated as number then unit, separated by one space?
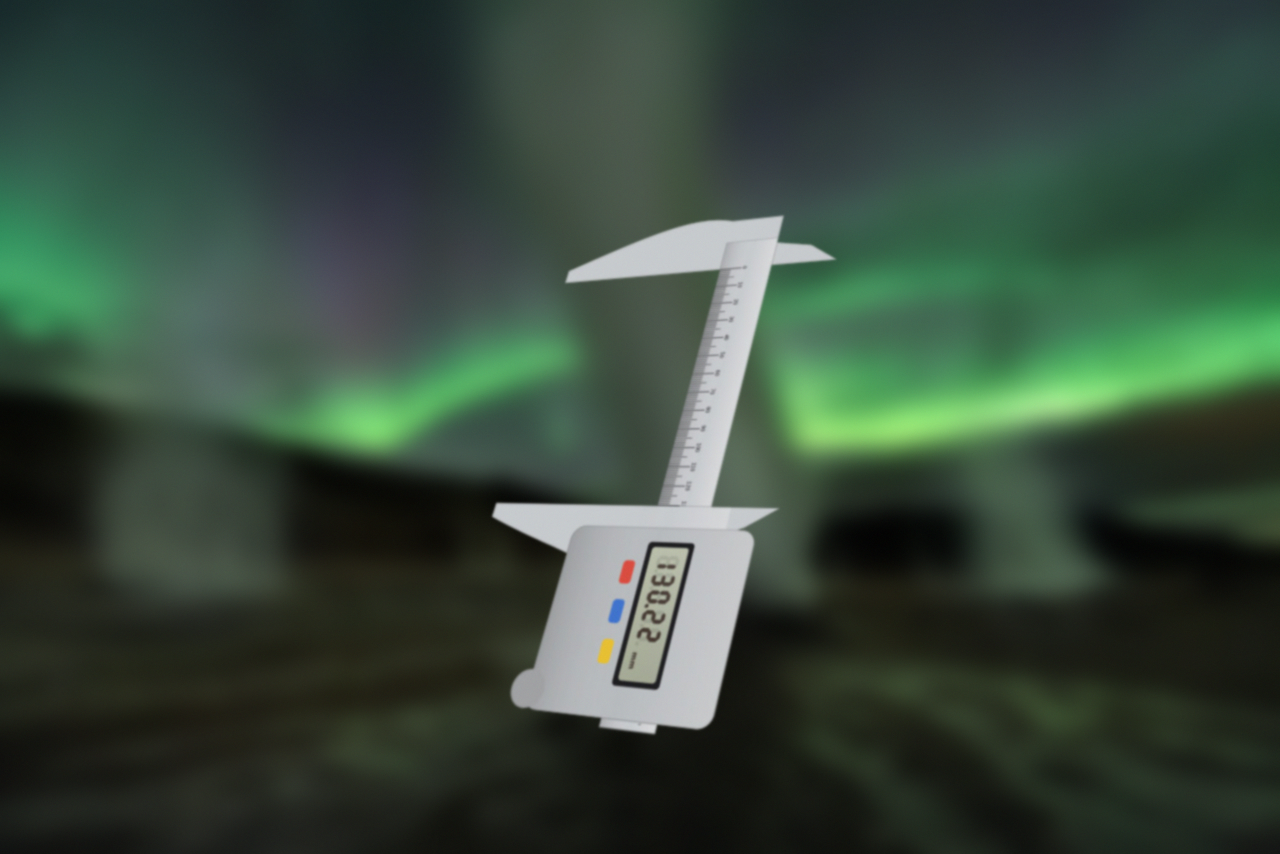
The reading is 130.22 mm
